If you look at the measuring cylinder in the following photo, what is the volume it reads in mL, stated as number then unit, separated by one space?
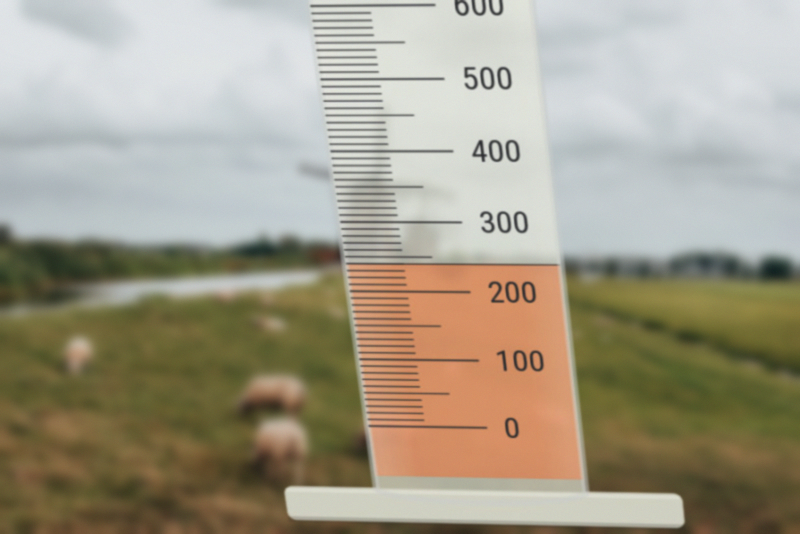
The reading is 240 mL
